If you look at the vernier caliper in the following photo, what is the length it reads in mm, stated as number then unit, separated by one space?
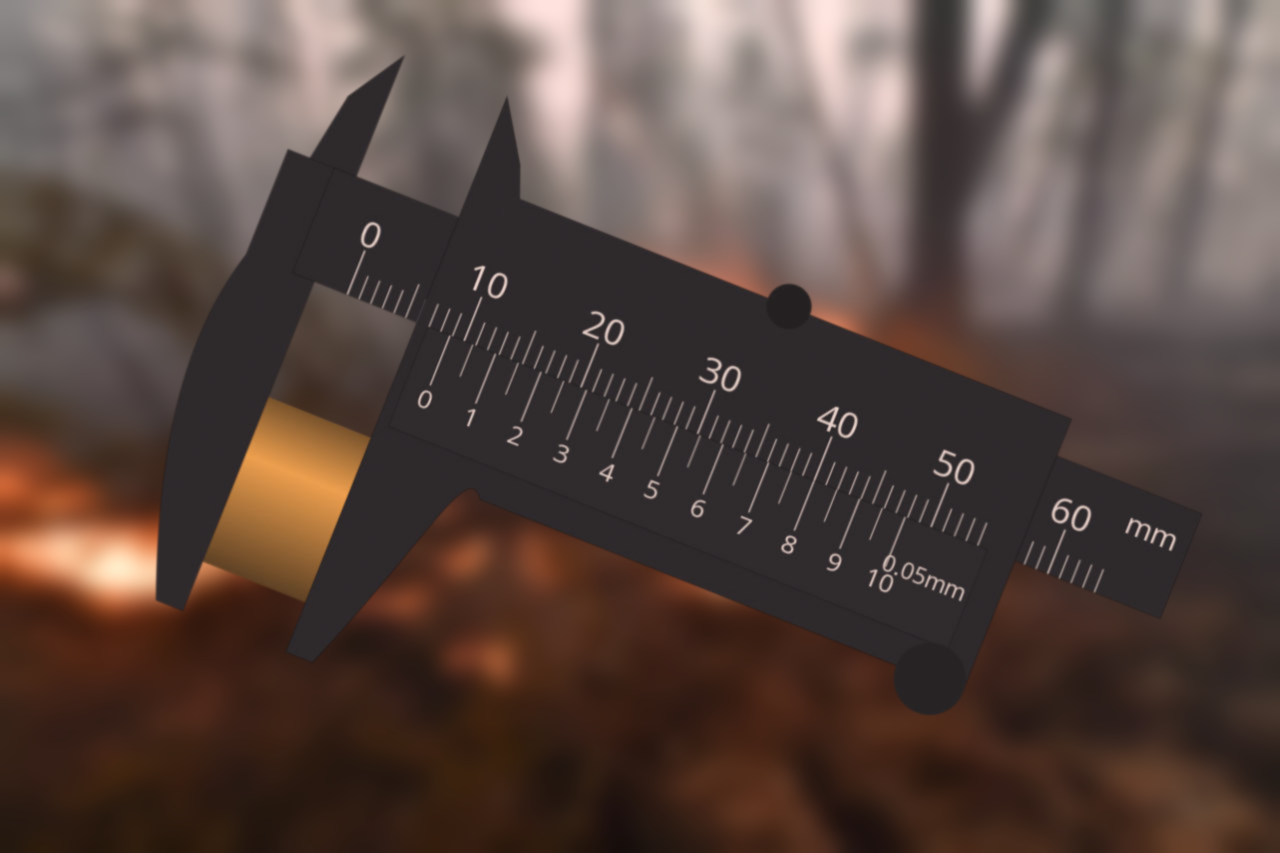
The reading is 8.8 mm
